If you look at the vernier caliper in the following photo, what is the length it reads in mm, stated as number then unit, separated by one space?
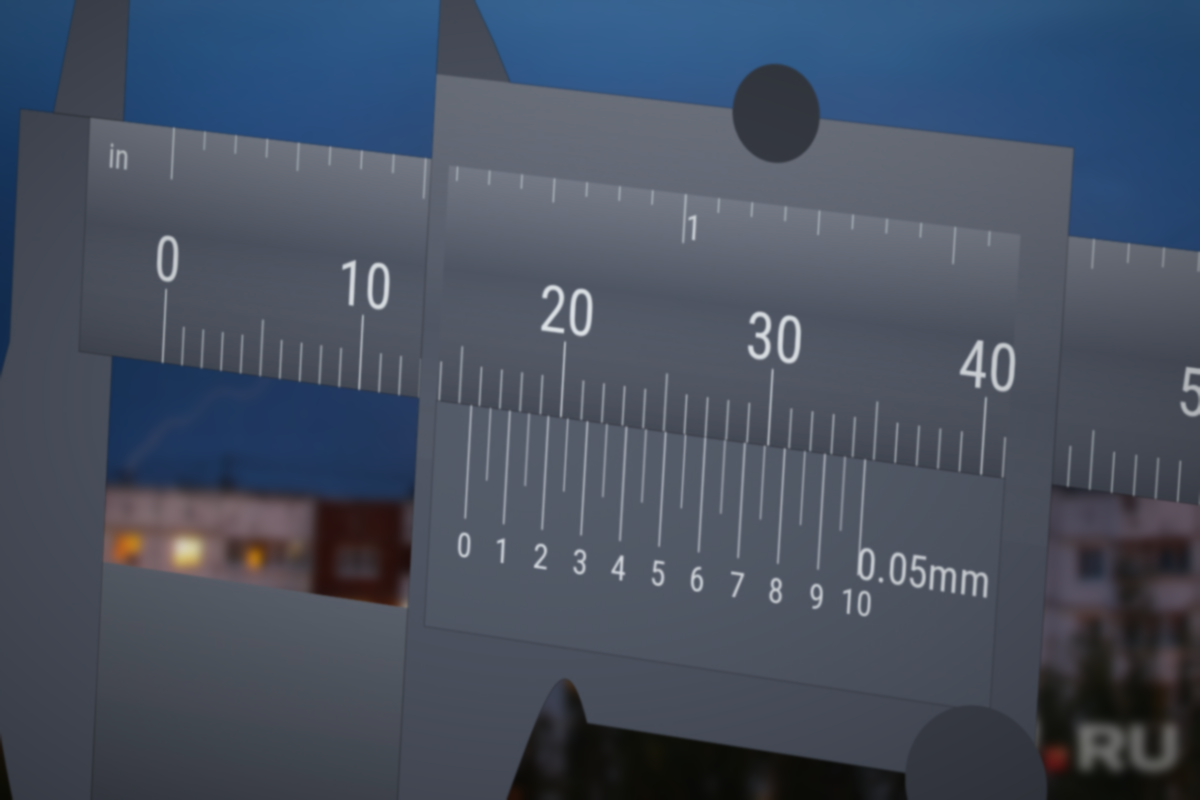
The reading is 15.6 mm
